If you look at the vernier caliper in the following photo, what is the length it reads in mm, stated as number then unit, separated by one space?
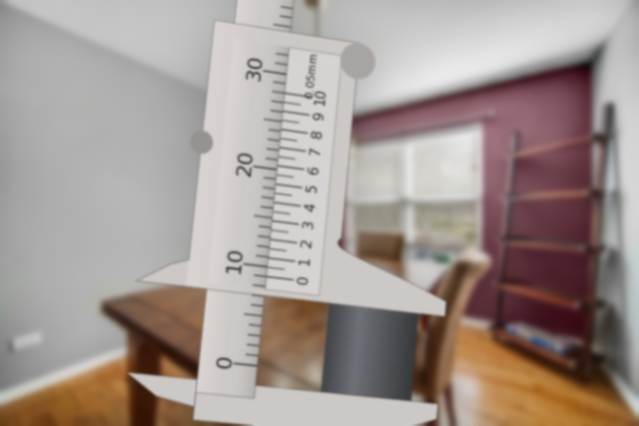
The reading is 9.0 mm
